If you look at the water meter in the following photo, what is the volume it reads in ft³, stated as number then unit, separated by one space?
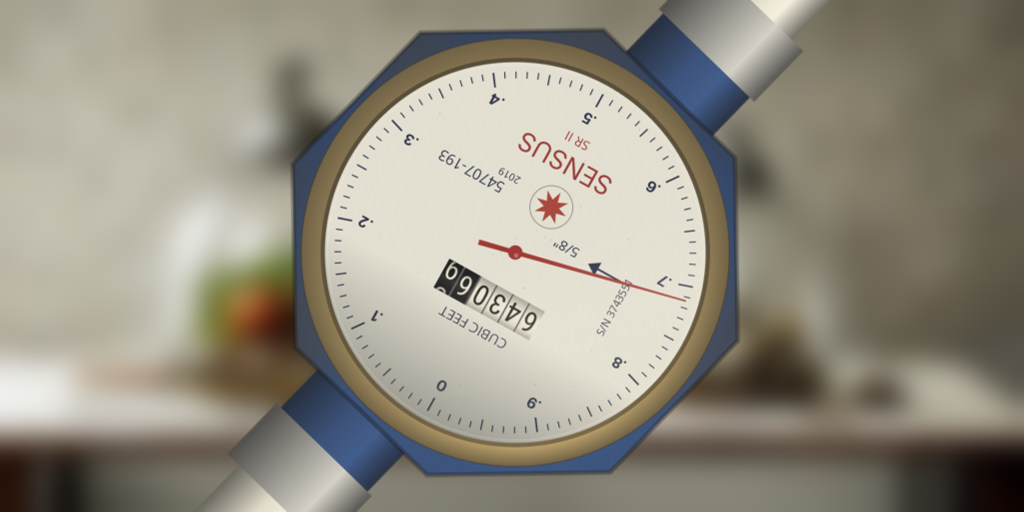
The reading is 643068.71 ft³
